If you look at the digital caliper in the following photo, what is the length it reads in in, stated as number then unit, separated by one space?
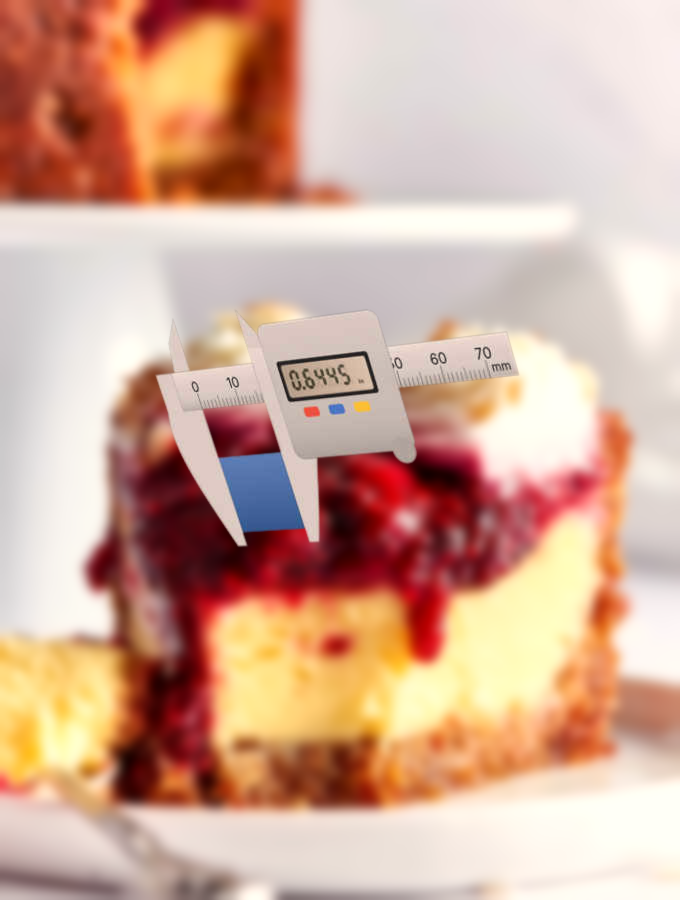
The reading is 0.6445 in
